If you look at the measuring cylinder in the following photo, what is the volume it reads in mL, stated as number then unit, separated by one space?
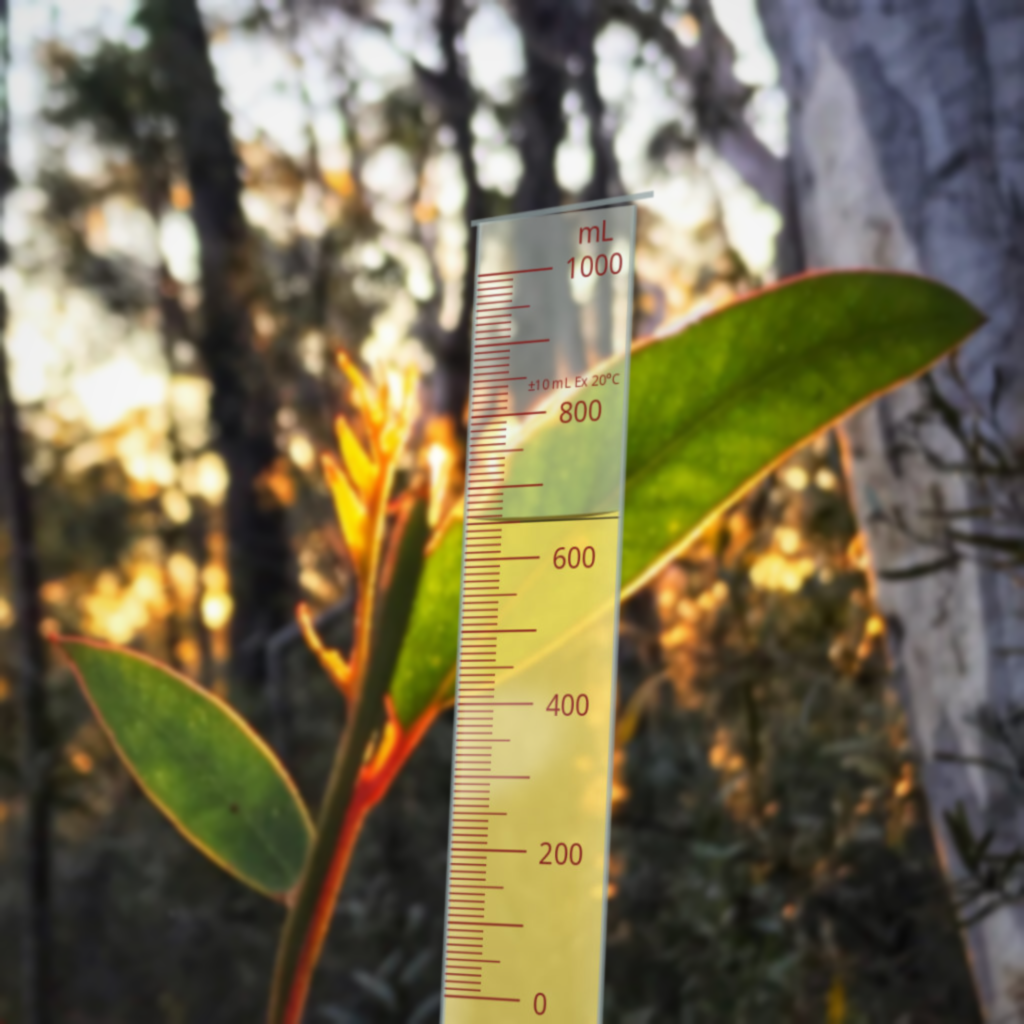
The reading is 650 mL
